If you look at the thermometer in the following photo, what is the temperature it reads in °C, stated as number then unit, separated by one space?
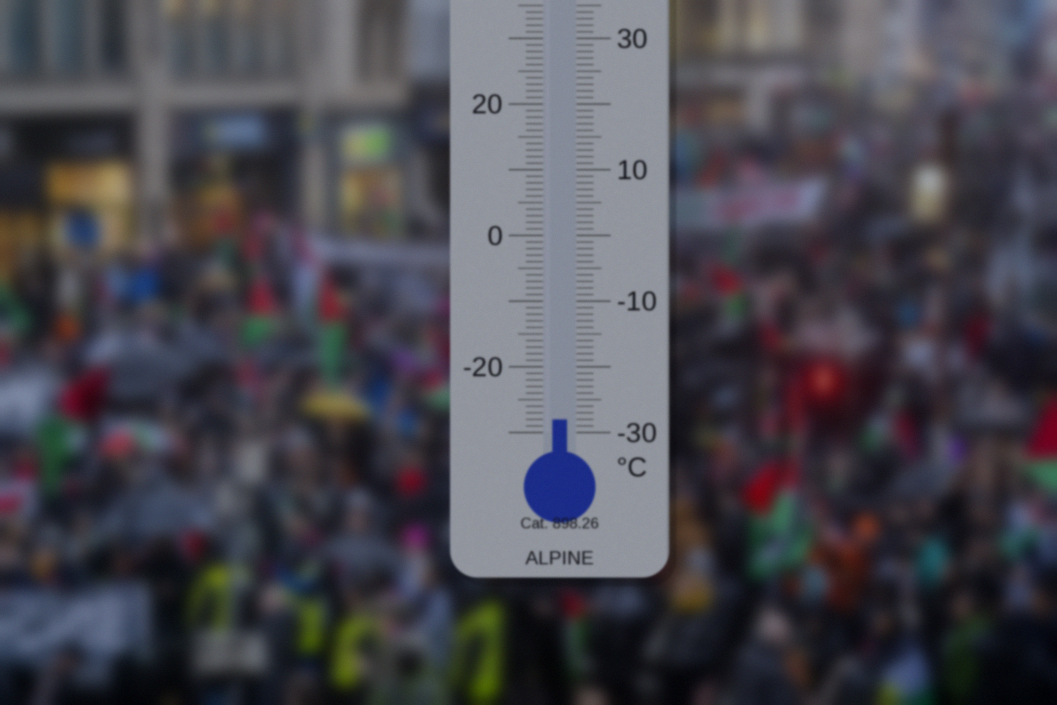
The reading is -28 °C
